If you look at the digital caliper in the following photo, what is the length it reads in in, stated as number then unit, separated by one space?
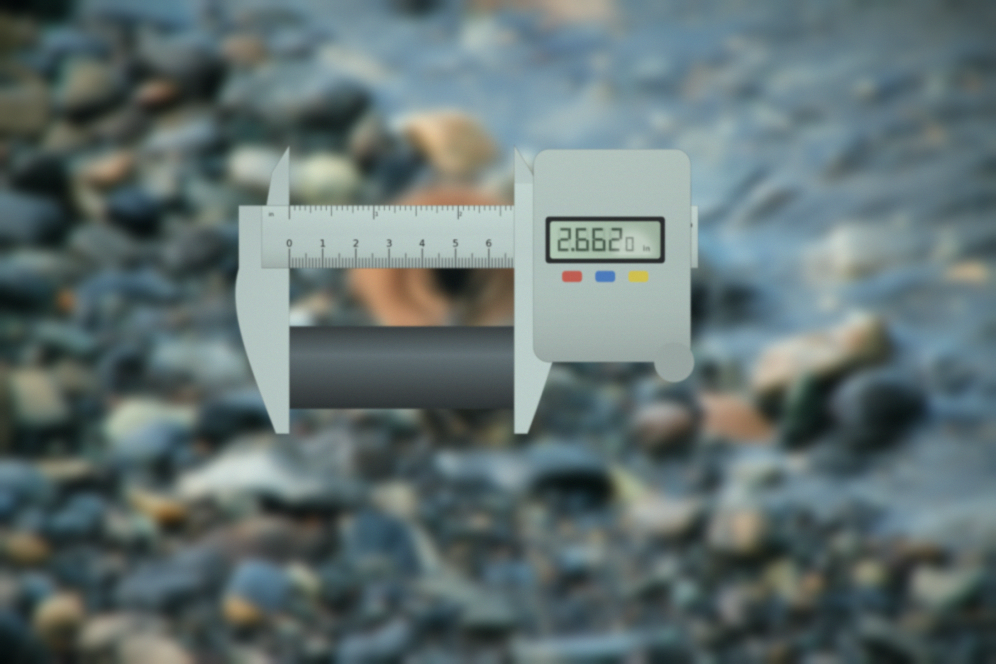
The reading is 2.6620 in
